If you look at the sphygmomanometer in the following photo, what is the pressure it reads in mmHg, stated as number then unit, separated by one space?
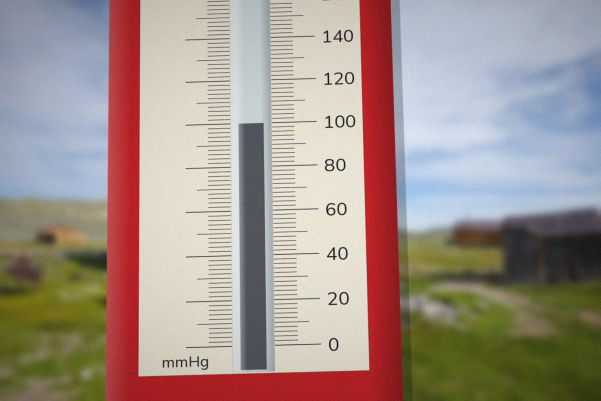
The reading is 100 mmHg
